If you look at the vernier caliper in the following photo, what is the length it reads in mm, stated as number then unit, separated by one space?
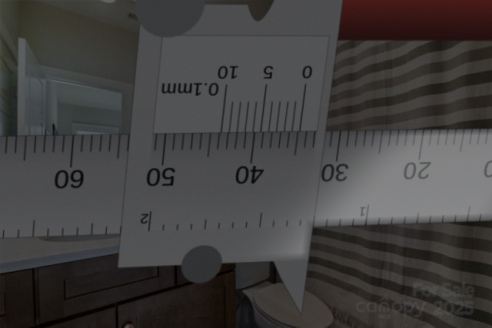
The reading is 34.8 mm
